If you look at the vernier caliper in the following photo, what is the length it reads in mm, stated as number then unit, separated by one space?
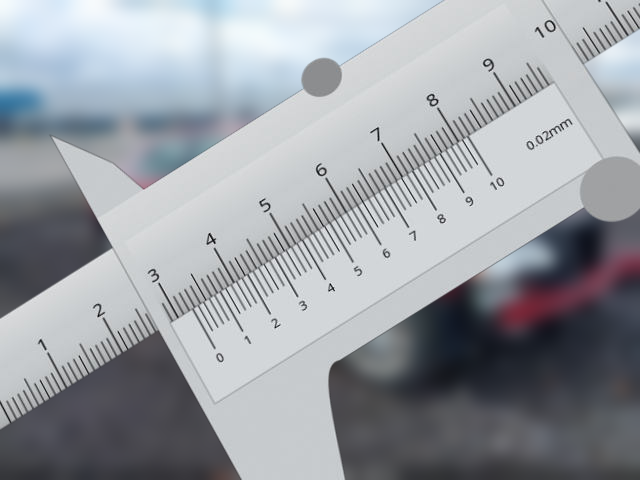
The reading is 32.6 mm
